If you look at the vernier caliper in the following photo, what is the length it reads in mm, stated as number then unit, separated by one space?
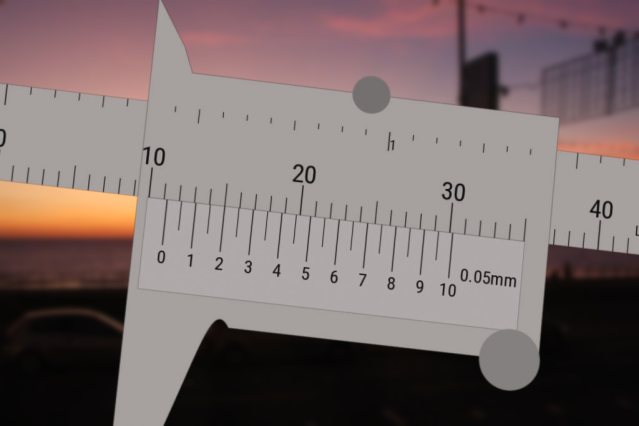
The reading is 11.2 mm
